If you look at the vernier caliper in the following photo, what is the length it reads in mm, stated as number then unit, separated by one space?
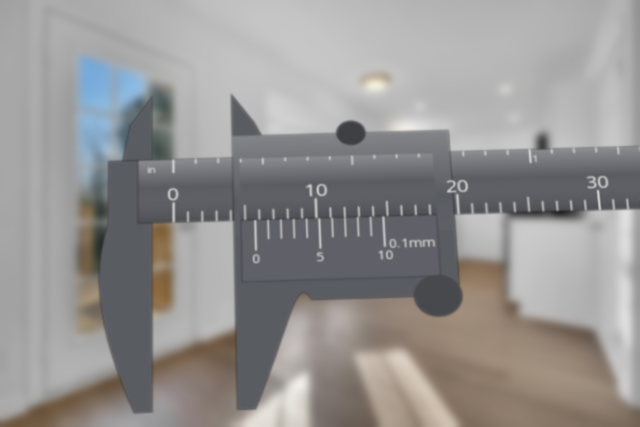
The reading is 5.7 mm
